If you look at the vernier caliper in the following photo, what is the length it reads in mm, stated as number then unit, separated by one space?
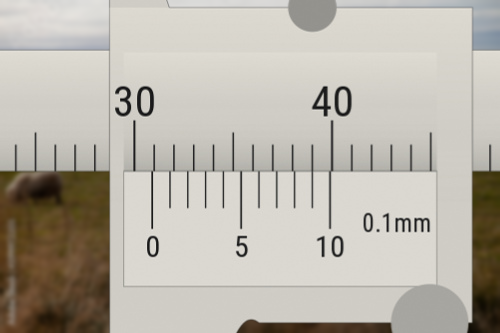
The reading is 30.9 mm
